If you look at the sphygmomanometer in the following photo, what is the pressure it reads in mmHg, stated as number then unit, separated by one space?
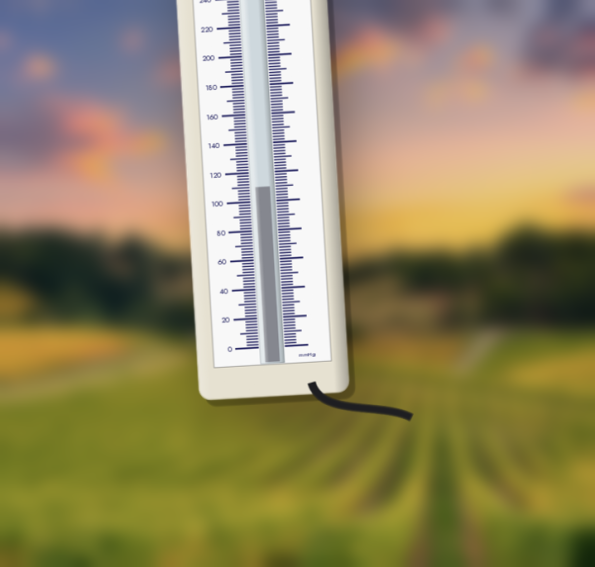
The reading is 110 mmHg
